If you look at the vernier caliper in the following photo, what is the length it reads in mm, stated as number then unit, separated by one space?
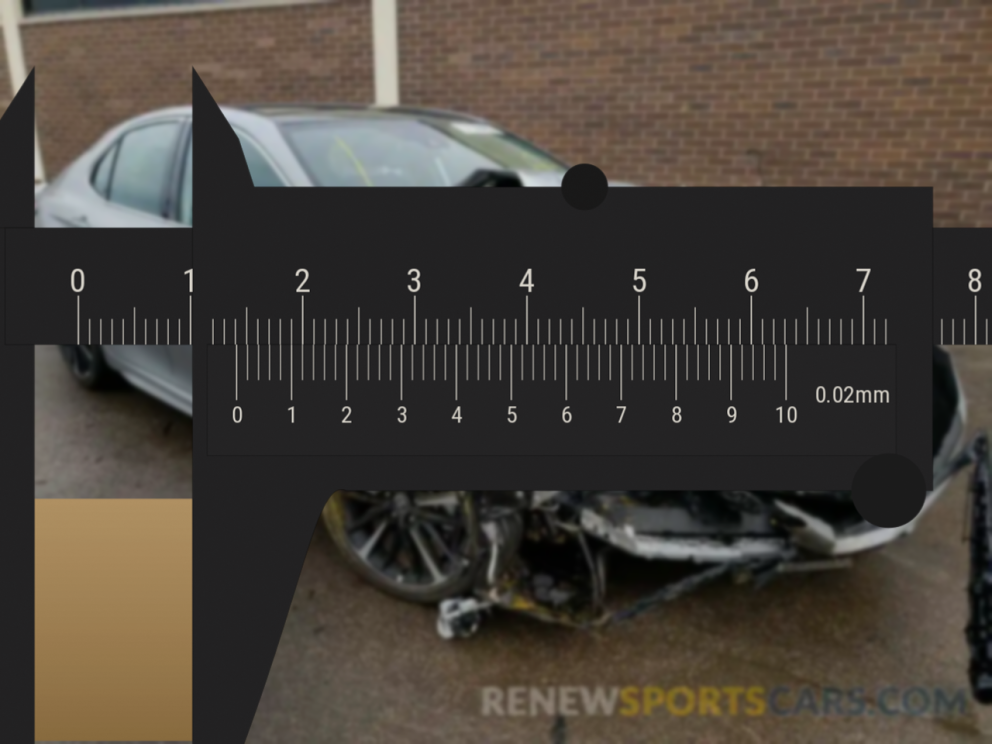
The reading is 14.1 mm
